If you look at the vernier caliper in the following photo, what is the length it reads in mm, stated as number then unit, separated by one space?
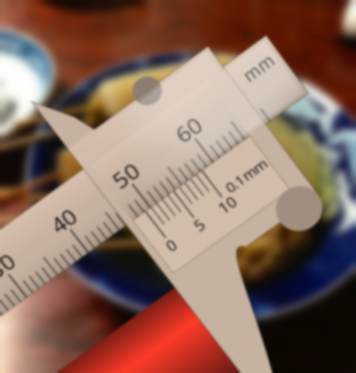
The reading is 49.2 mm
